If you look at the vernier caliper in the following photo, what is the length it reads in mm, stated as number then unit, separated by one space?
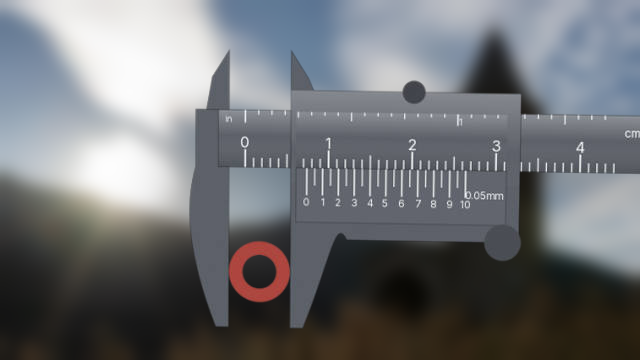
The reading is 7.4 mm
